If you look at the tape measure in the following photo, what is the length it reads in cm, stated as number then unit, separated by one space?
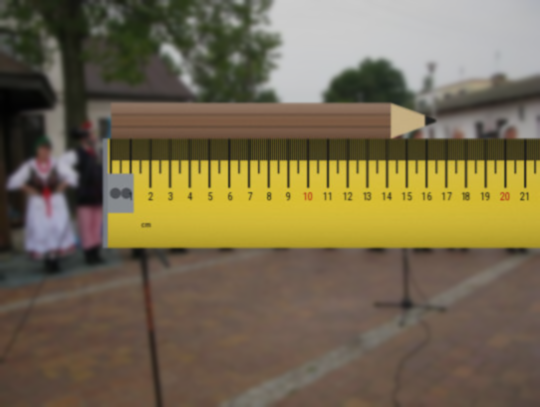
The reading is 16.5 cm
